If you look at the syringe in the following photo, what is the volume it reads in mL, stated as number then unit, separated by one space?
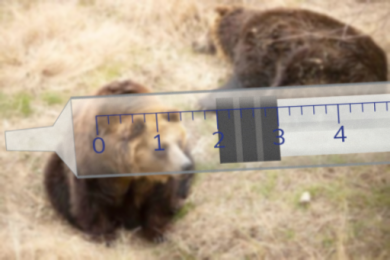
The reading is 2 mL
